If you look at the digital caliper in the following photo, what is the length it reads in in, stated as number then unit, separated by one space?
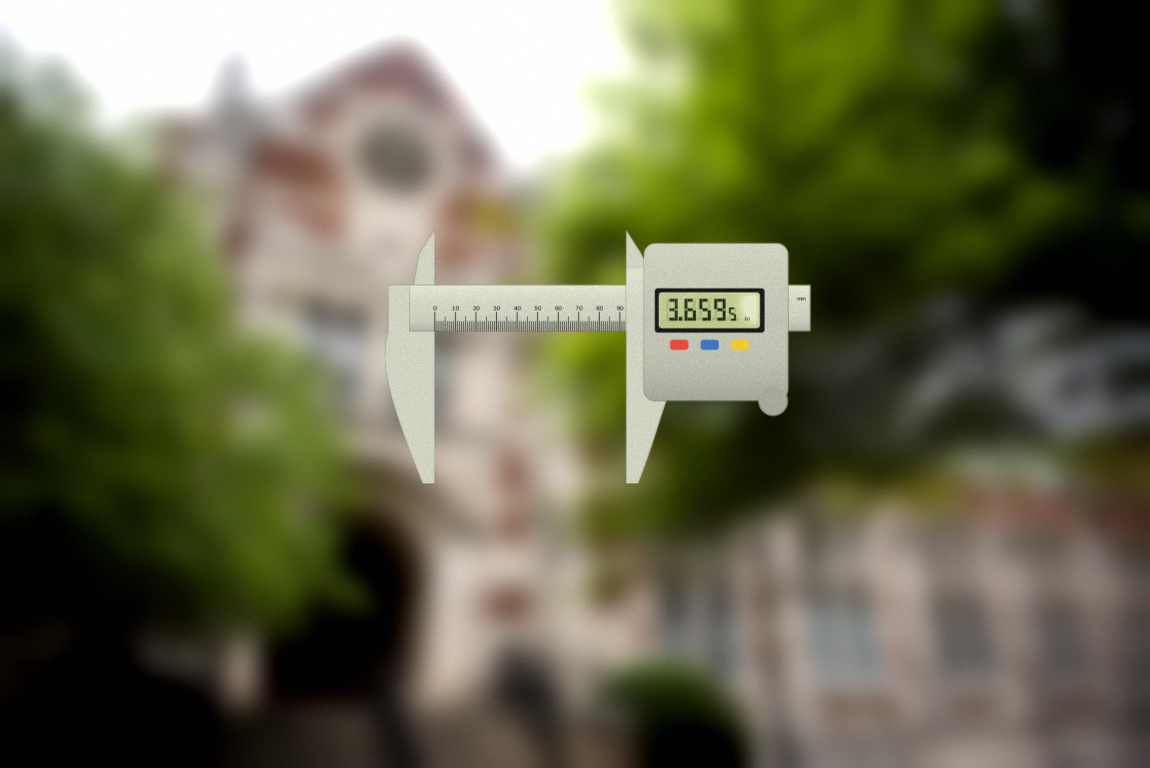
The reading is 3.6595 in
